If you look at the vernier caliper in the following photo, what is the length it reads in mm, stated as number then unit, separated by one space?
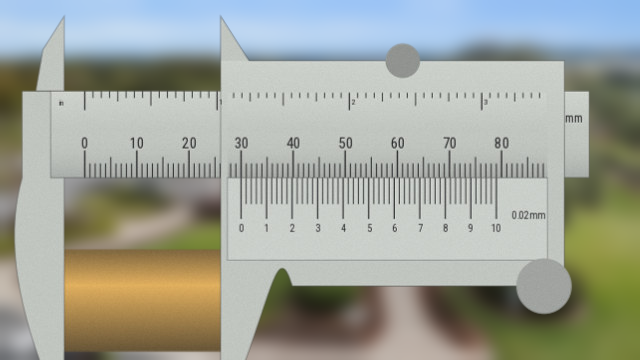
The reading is 30.0 mm
